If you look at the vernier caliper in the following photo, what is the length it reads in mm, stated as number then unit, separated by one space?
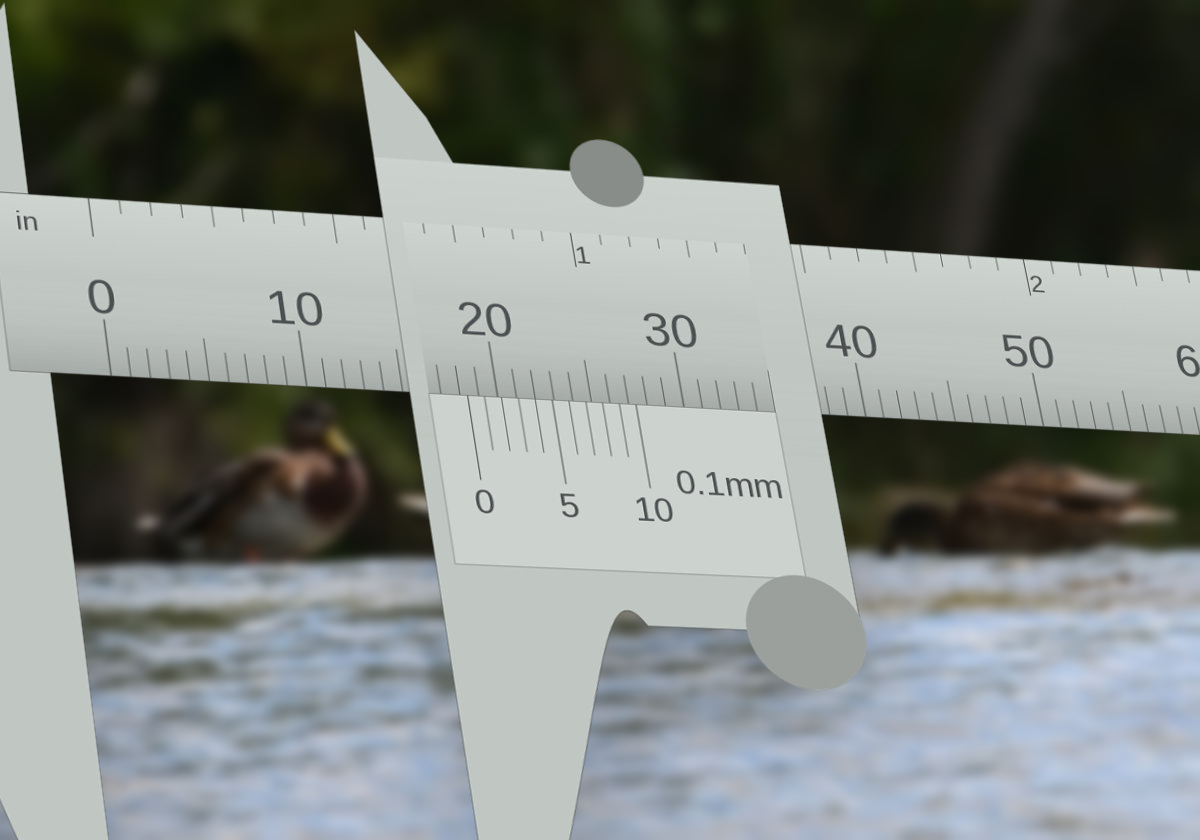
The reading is 18.4 mm
